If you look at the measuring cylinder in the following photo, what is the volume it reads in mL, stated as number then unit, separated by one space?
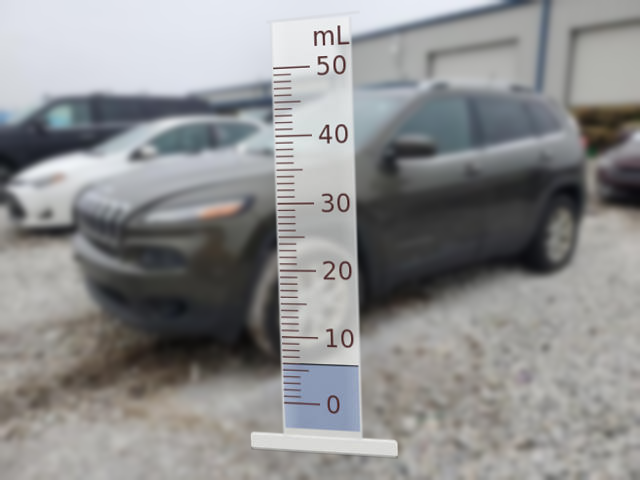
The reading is 6 mL
